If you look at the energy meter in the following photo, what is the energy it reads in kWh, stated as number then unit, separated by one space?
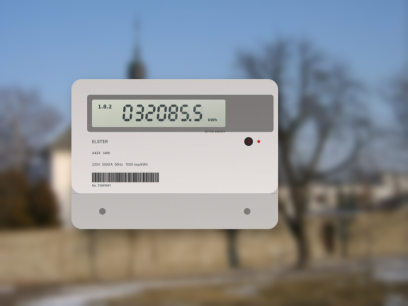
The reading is 32085.5 kWh
